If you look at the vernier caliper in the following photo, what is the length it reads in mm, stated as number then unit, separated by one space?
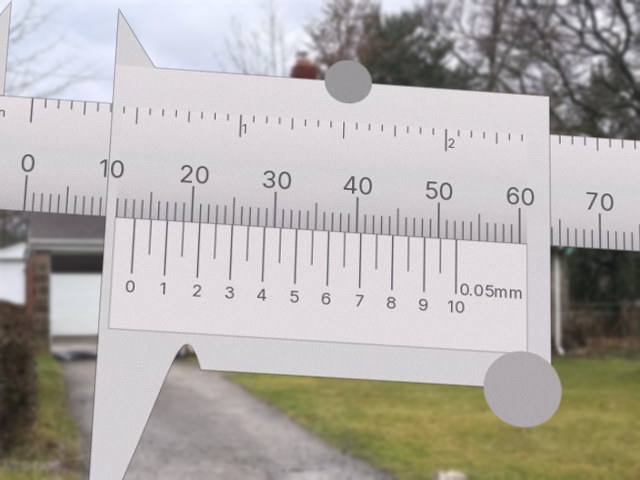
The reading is 13.2 mm
